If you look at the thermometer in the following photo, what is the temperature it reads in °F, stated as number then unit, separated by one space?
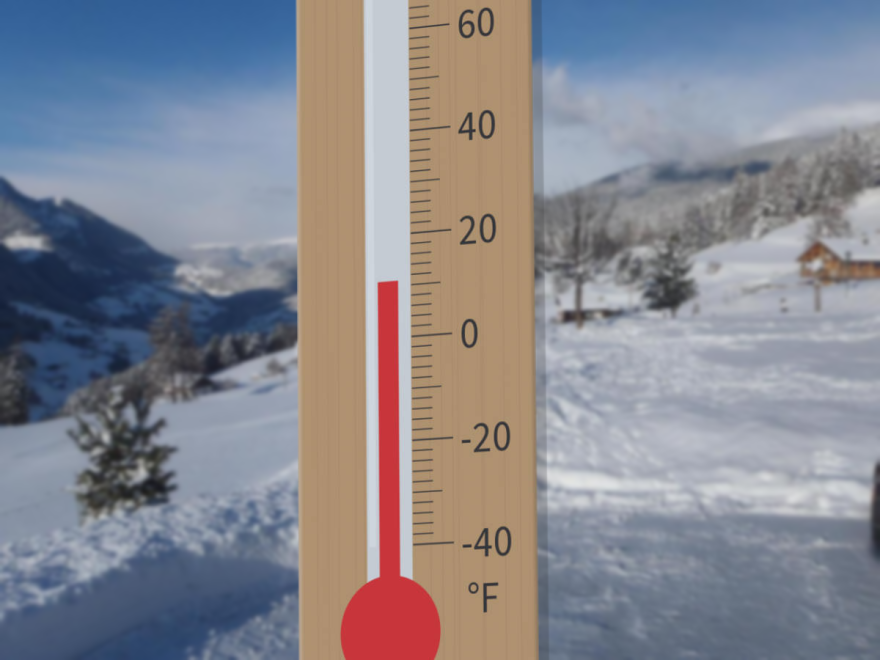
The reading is 11 °F
